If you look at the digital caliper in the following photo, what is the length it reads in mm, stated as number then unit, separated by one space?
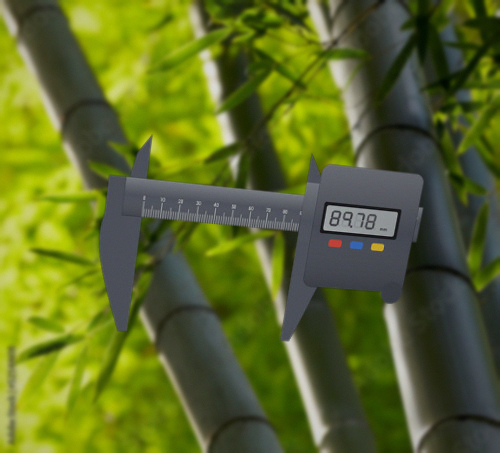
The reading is 89.78 mm
